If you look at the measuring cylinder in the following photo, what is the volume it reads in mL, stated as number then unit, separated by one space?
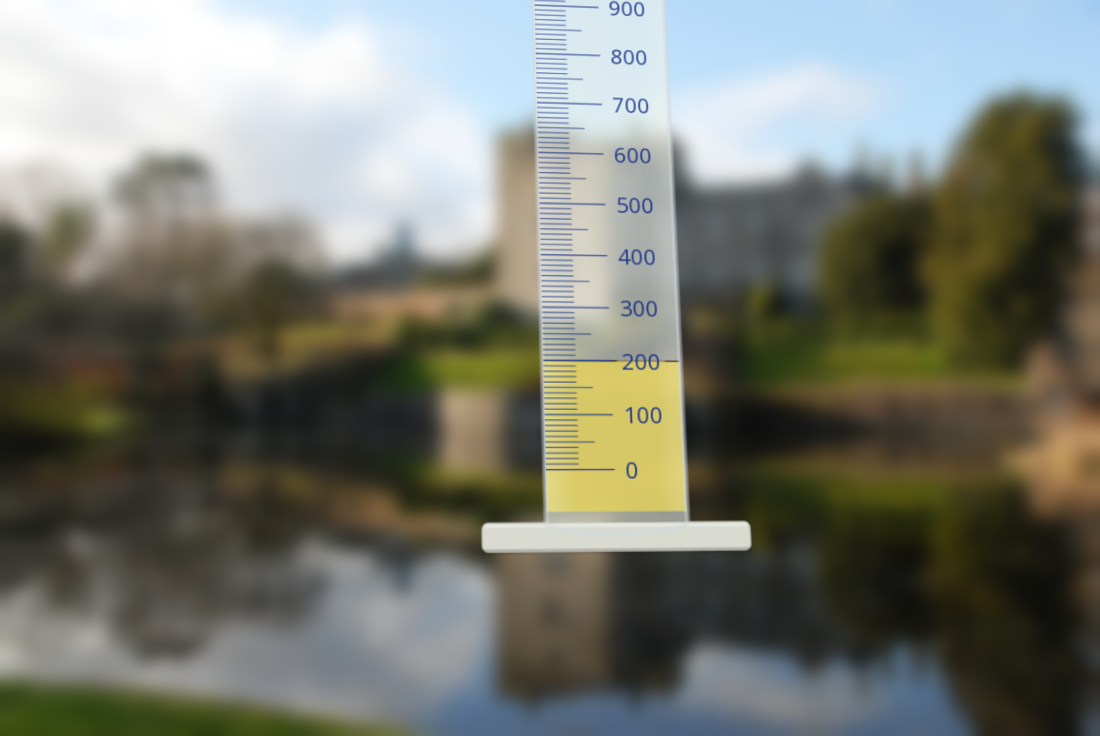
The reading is 200 mL
